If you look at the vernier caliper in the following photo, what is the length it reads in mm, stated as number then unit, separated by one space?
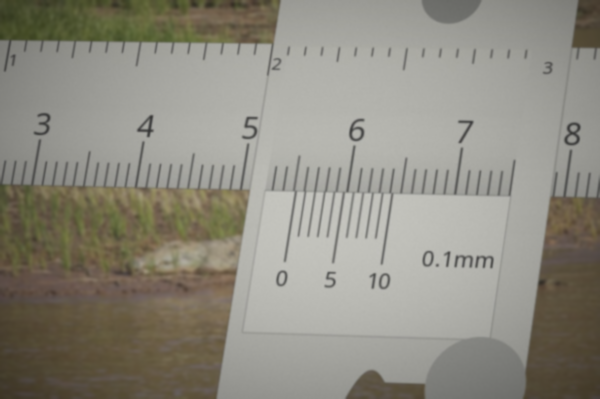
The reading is 55.2 mm
